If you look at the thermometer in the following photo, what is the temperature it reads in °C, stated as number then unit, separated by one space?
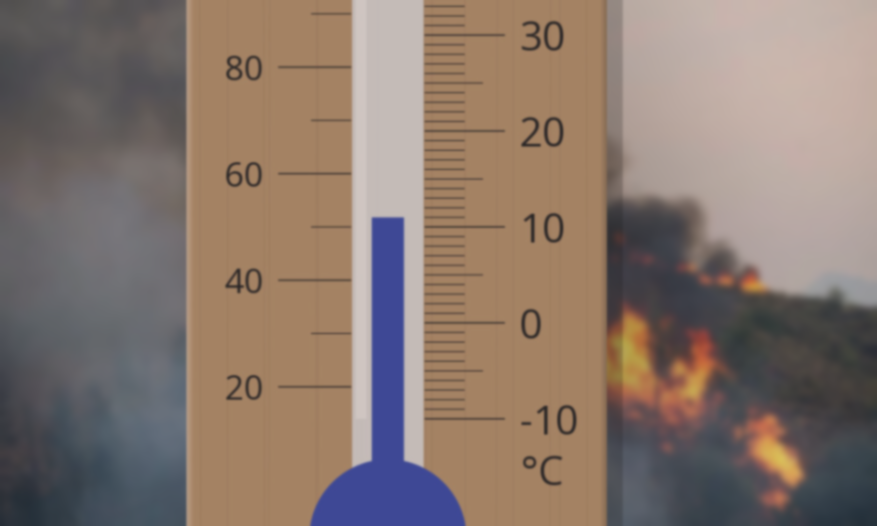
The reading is 11 °C
